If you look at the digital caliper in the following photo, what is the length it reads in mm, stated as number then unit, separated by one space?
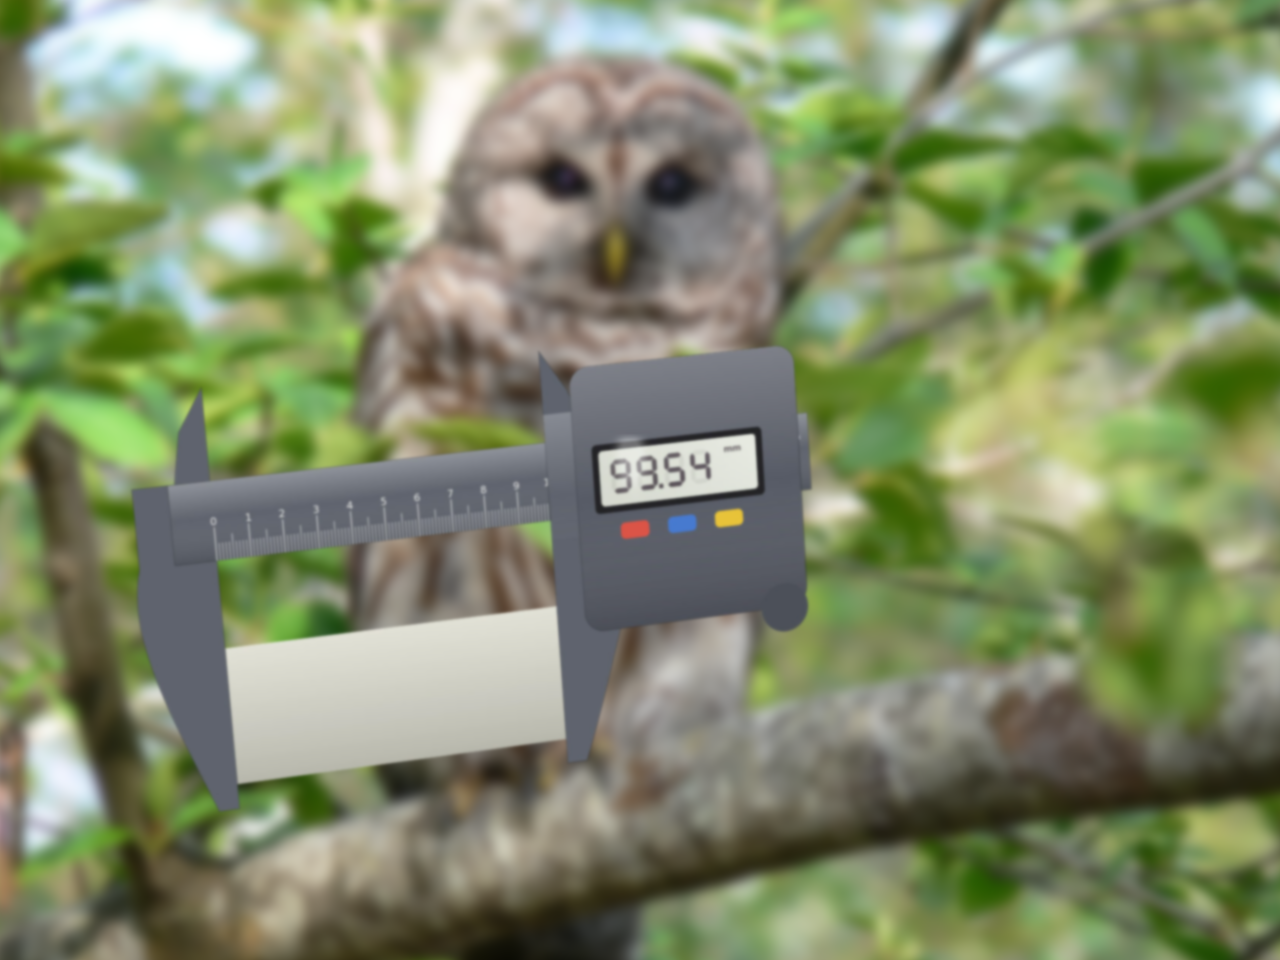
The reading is 99.54 mm
